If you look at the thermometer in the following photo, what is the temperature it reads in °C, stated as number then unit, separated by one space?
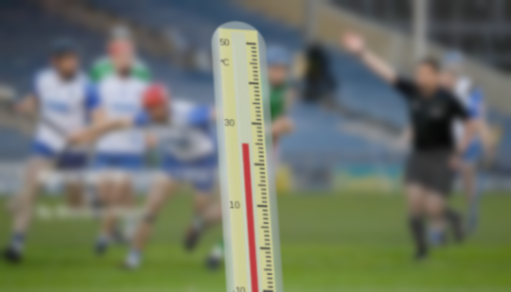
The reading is 25 °C
